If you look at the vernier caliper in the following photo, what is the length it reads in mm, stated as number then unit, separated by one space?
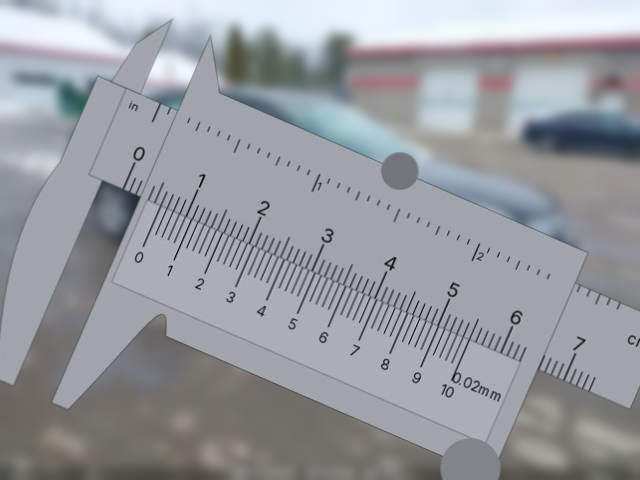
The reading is 6.0 mm
